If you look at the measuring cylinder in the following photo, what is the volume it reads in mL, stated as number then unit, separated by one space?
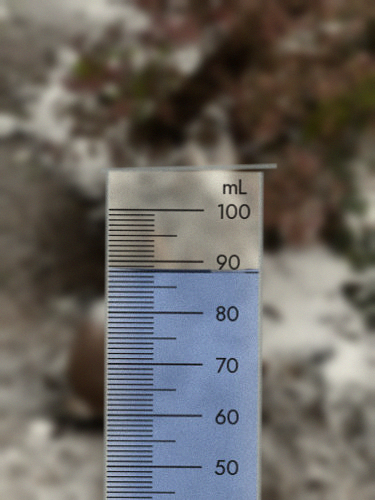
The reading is 88 mL
